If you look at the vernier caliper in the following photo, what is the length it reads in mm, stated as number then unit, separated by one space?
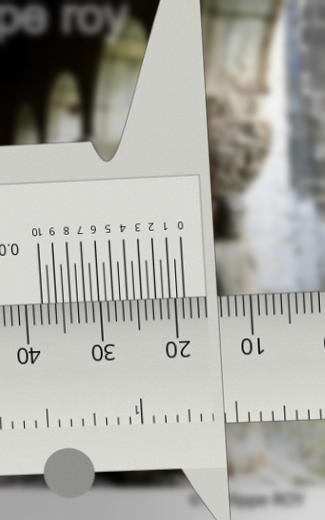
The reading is 18.8 mm
